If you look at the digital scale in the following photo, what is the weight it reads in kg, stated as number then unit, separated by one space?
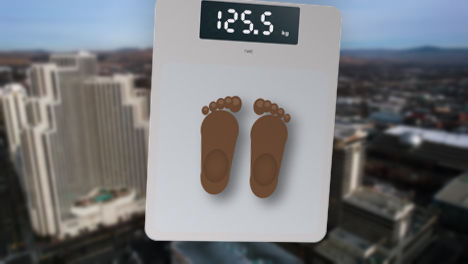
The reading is 125.5 kg
